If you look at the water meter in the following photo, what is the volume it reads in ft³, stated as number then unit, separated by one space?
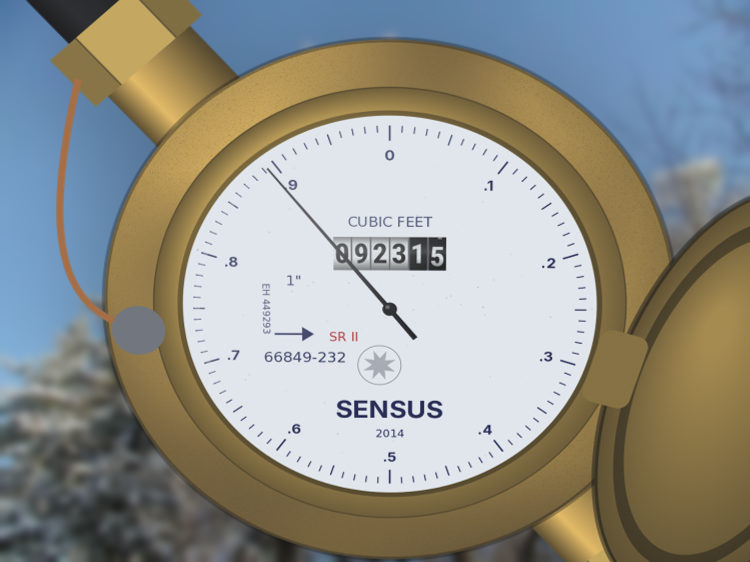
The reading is 92314.89 ft³
